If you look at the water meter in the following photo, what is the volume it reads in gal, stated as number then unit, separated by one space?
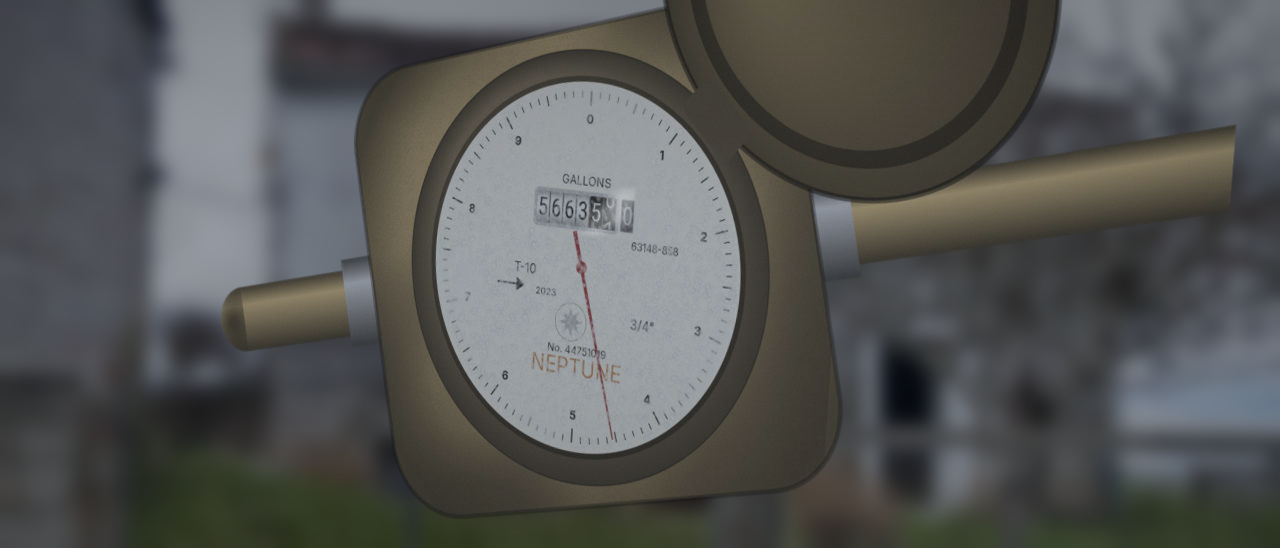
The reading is 5663504.5 gal
